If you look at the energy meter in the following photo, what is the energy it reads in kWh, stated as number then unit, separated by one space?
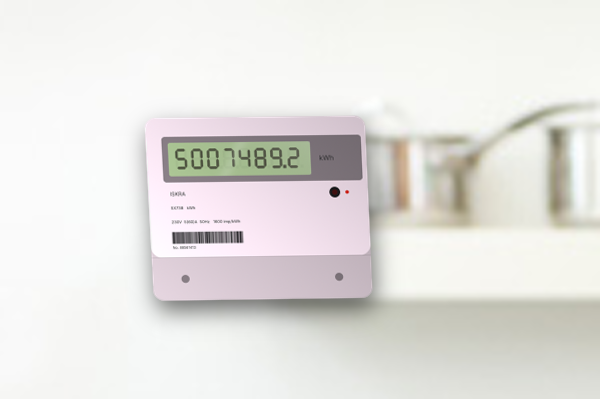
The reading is 5007489.2 kWh
